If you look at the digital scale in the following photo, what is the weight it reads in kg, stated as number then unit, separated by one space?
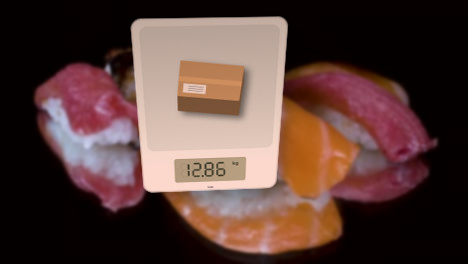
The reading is 12.86 kg
